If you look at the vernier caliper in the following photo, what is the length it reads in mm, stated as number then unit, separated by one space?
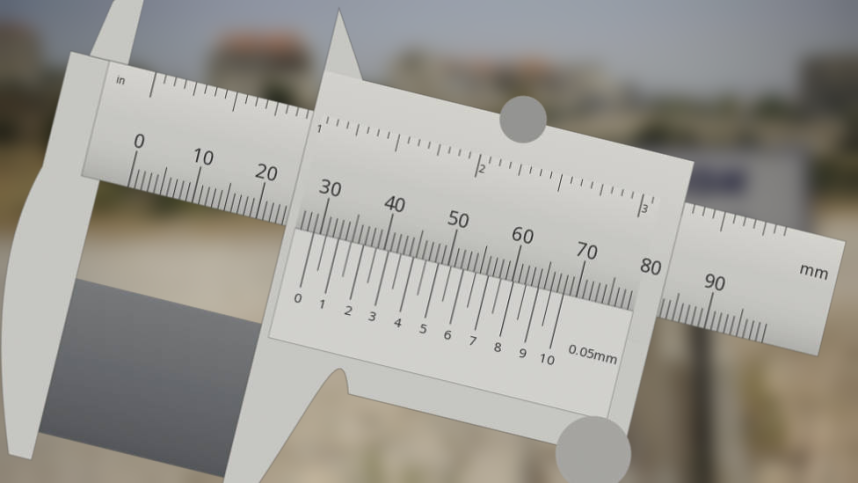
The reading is 29.0 mm
